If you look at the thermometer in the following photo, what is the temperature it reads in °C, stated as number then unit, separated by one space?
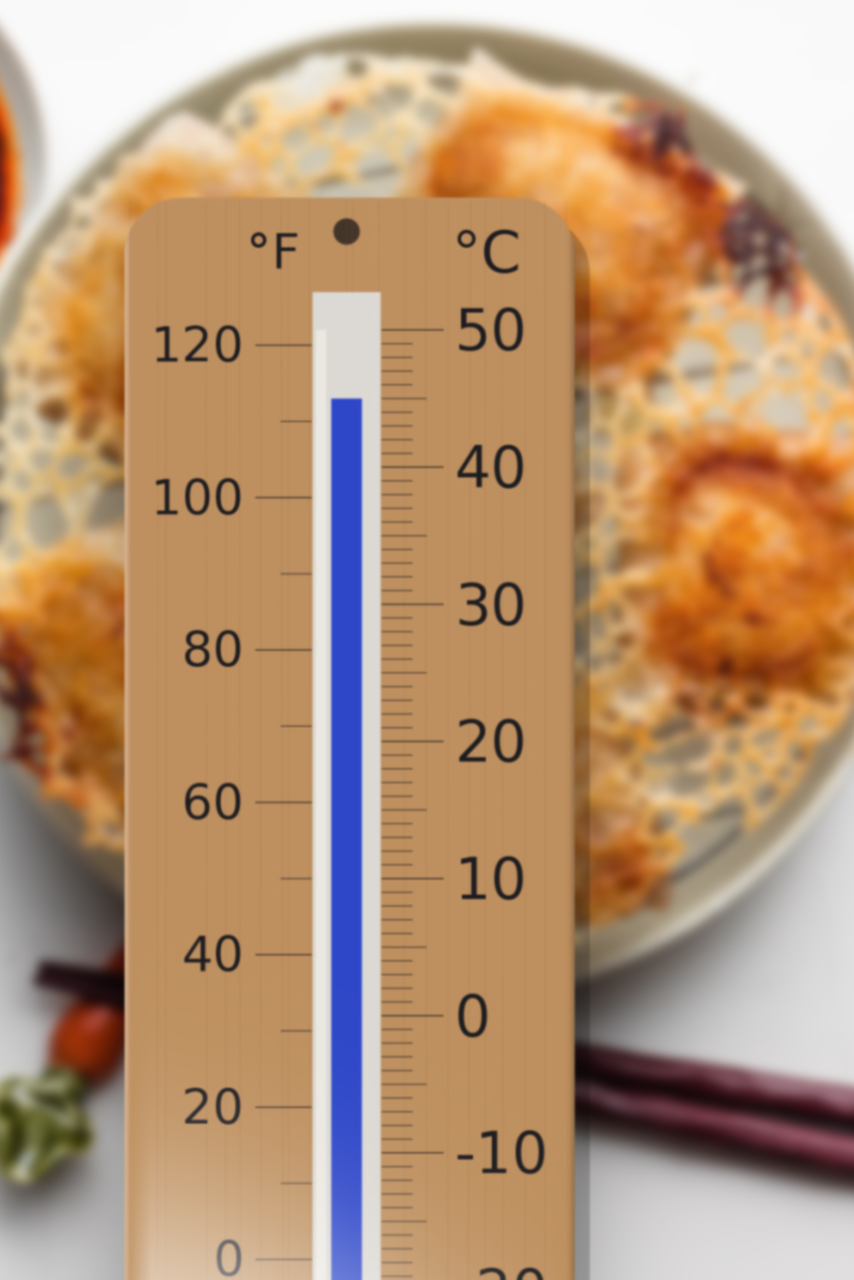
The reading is 45 °C
